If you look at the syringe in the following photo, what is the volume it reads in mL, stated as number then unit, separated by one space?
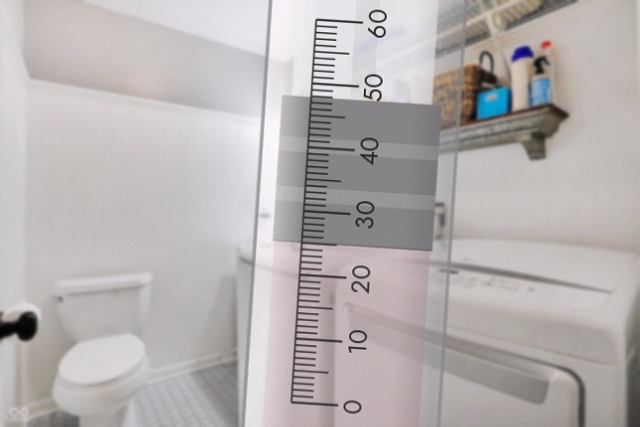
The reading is 25 mL
